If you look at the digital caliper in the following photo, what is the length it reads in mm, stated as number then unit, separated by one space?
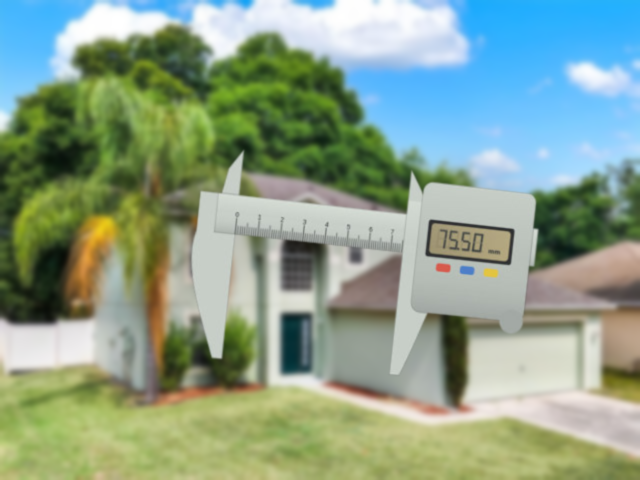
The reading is 75.50 mm
